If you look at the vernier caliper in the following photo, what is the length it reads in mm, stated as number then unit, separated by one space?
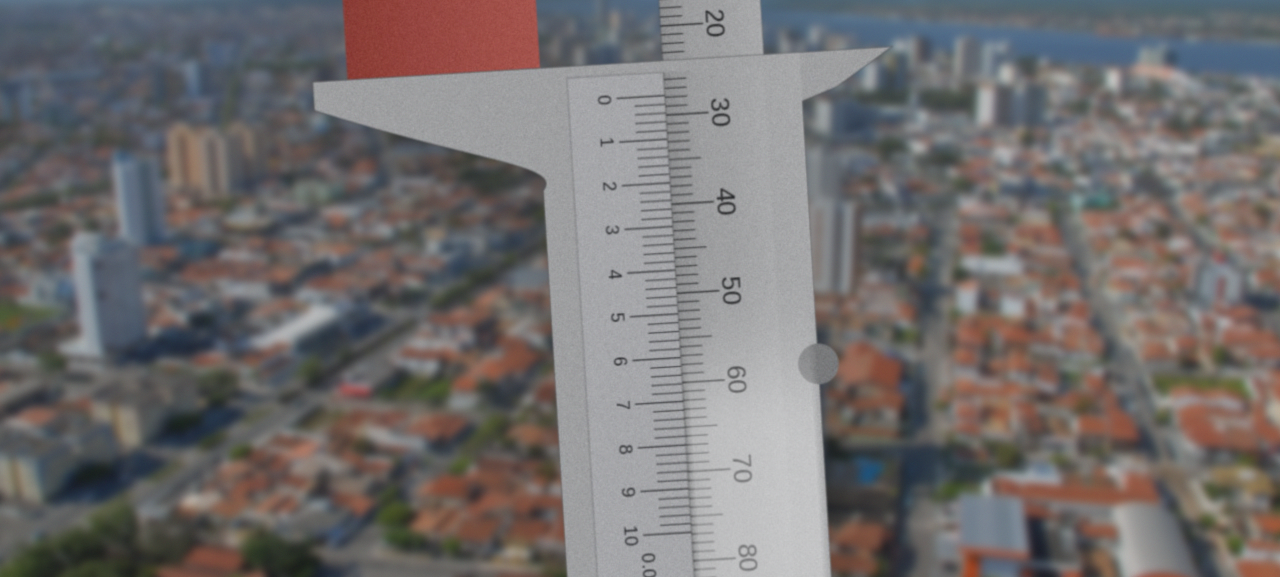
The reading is 27.8 mm
